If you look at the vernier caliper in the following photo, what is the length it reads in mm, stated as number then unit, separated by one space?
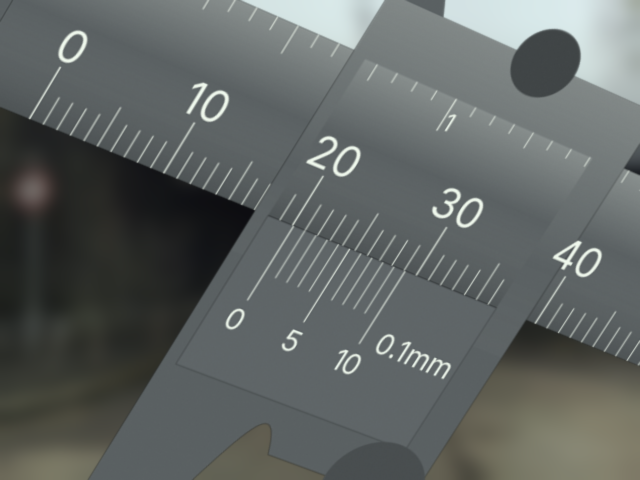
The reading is 20.1 mm
